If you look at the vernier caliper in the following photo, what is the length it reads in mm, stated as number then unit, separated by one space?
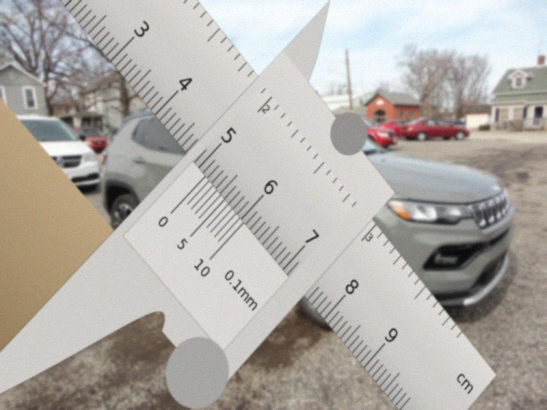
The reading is 51.6 mm
